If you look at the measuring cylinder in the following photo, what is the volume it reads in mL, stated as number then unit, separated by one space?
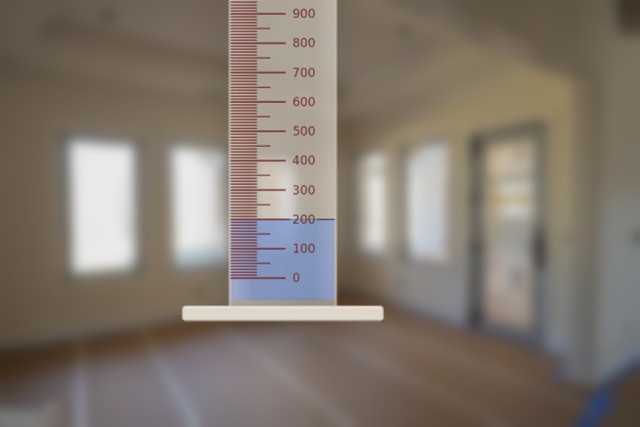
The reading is 200 mL
